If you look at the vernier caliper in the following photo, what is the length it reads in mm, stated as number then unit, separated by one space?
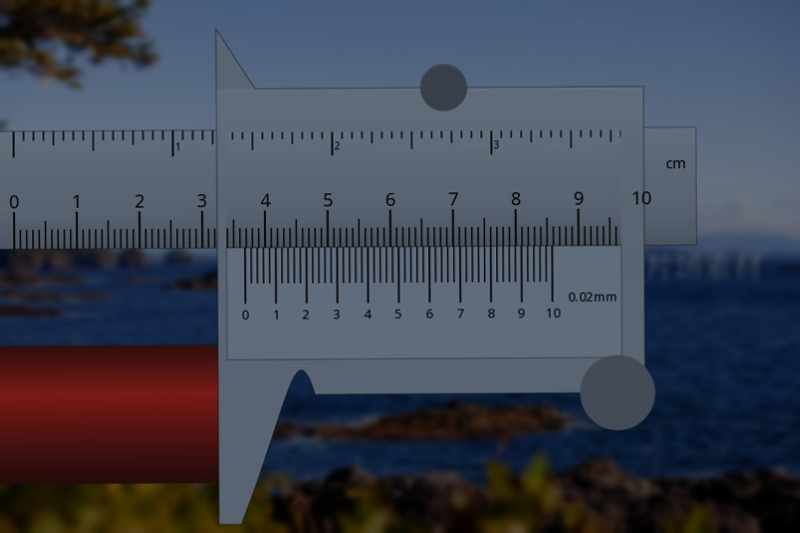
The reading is 36.8 mm
